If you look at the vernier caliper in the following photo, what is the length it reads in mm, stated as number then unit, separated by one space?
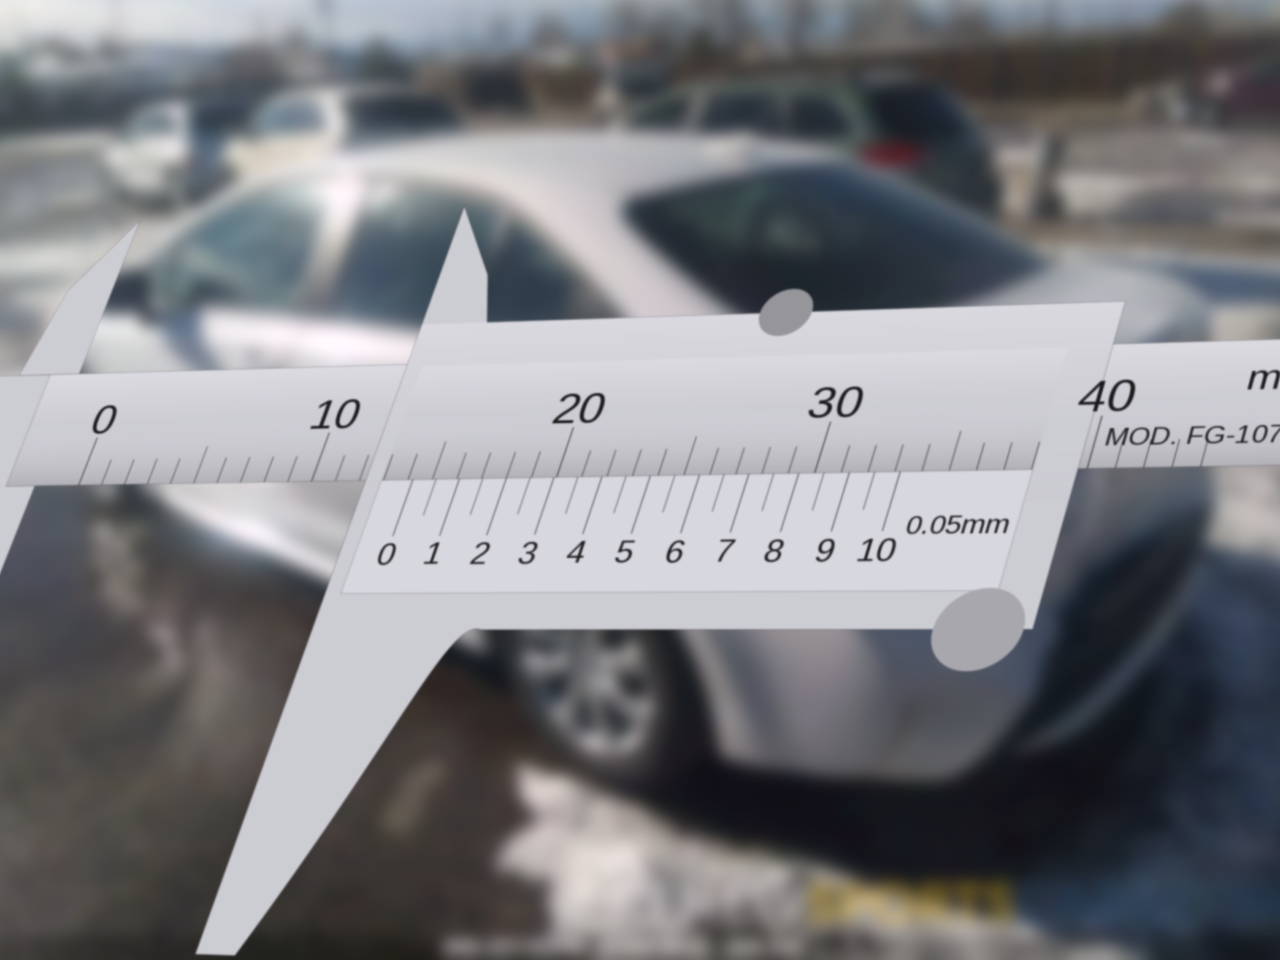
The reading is 14.2 mm
